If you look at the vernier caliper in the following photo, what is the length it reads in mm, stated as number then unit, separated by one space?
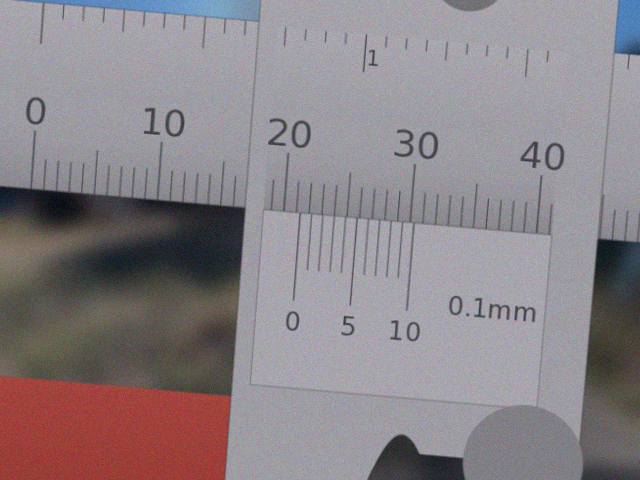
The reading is 21.3 mm
